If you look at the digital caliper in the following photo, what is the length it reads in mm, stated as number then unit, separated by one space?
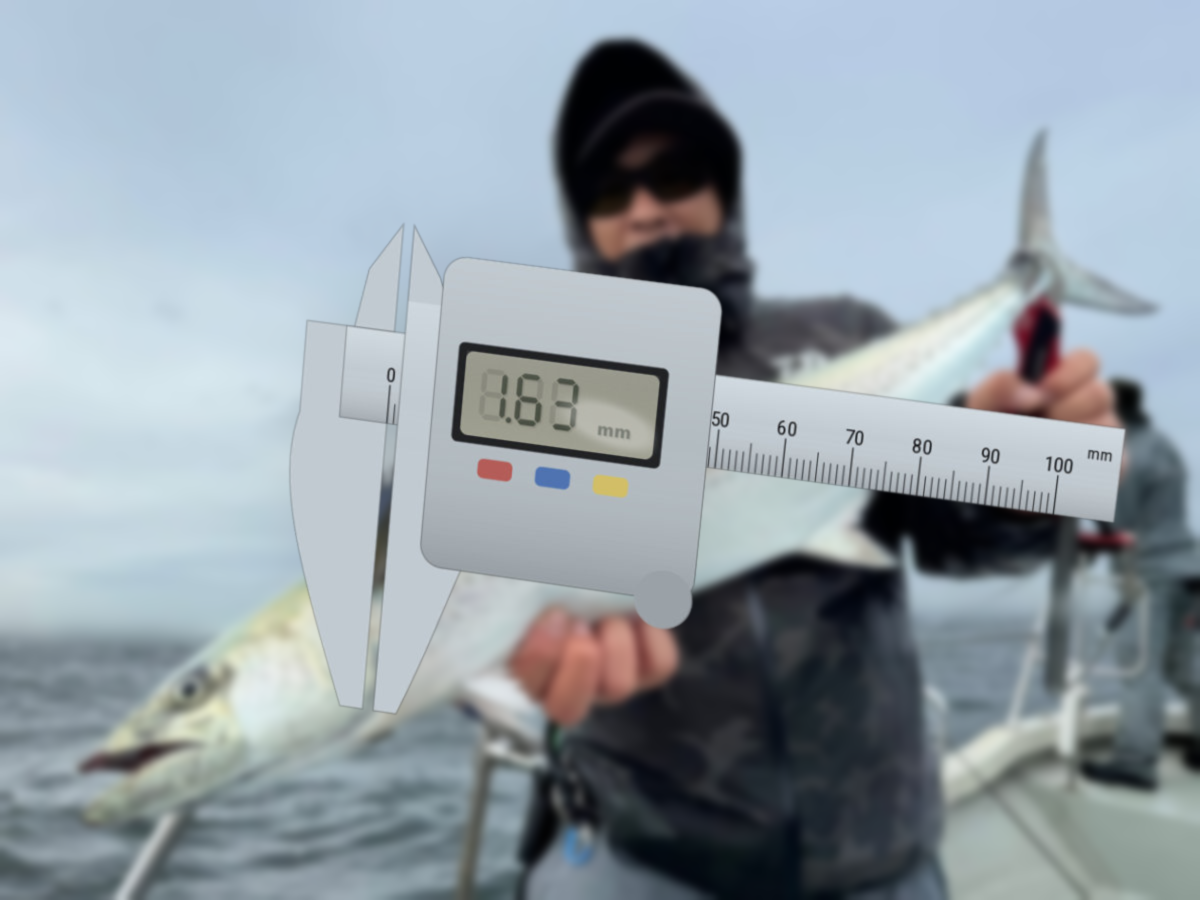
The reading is 1.63 mm
